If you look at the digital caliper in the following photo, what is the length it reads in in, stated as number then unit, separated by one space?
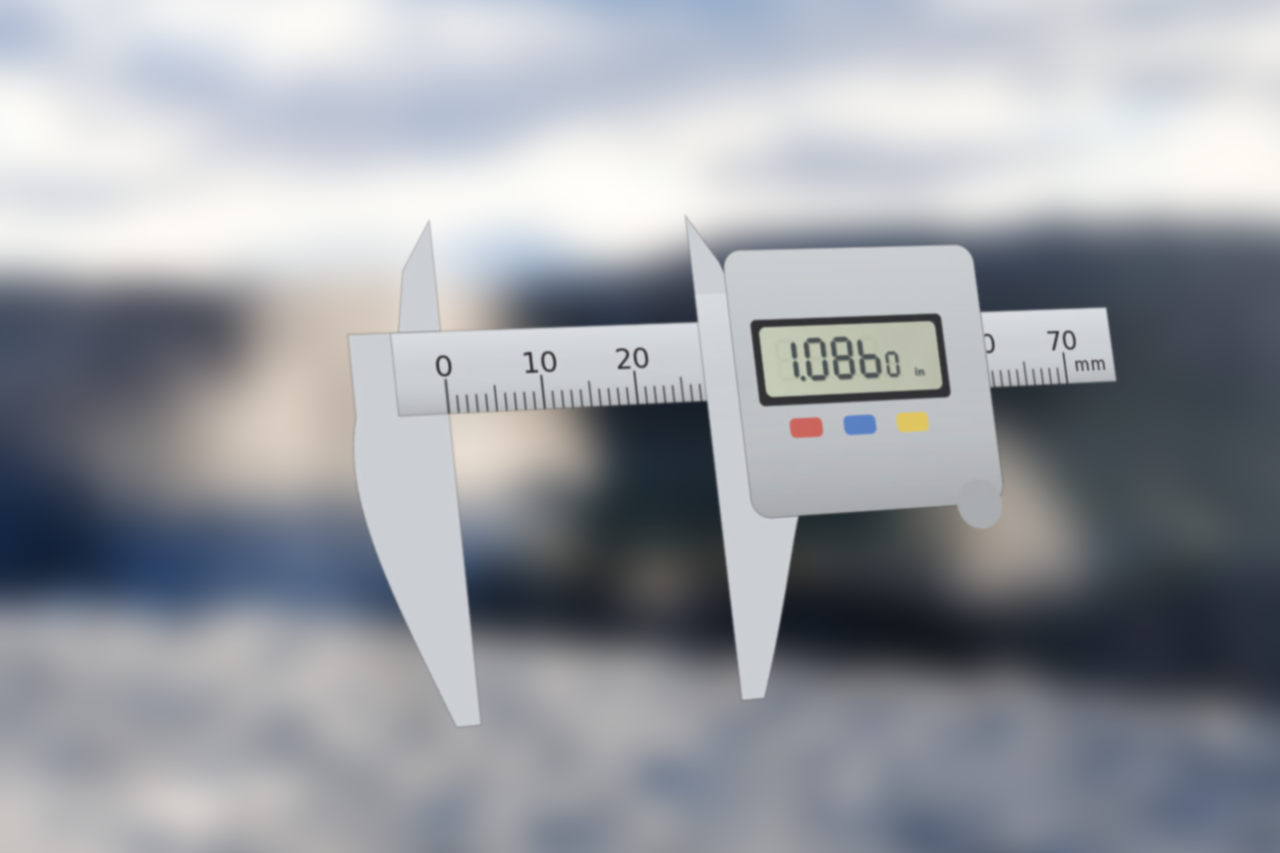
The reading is 1.0860 in
